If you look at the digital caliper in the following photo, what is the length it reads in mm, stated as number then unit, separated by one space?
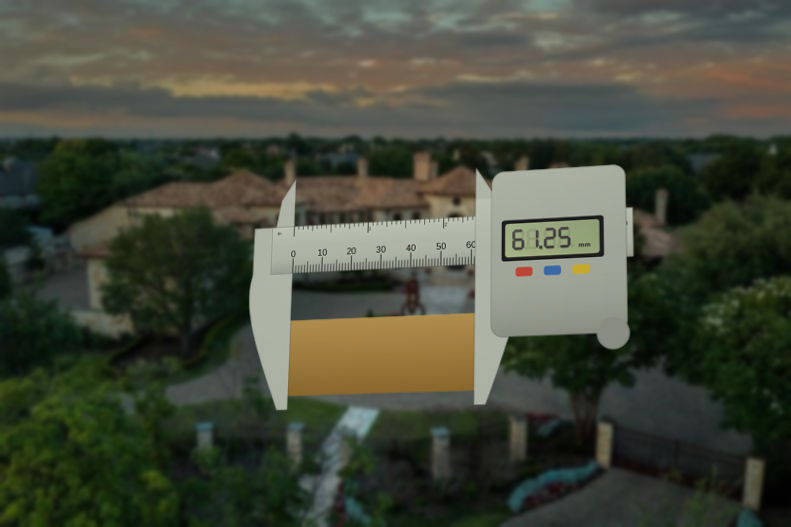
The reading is 61.25 mm
